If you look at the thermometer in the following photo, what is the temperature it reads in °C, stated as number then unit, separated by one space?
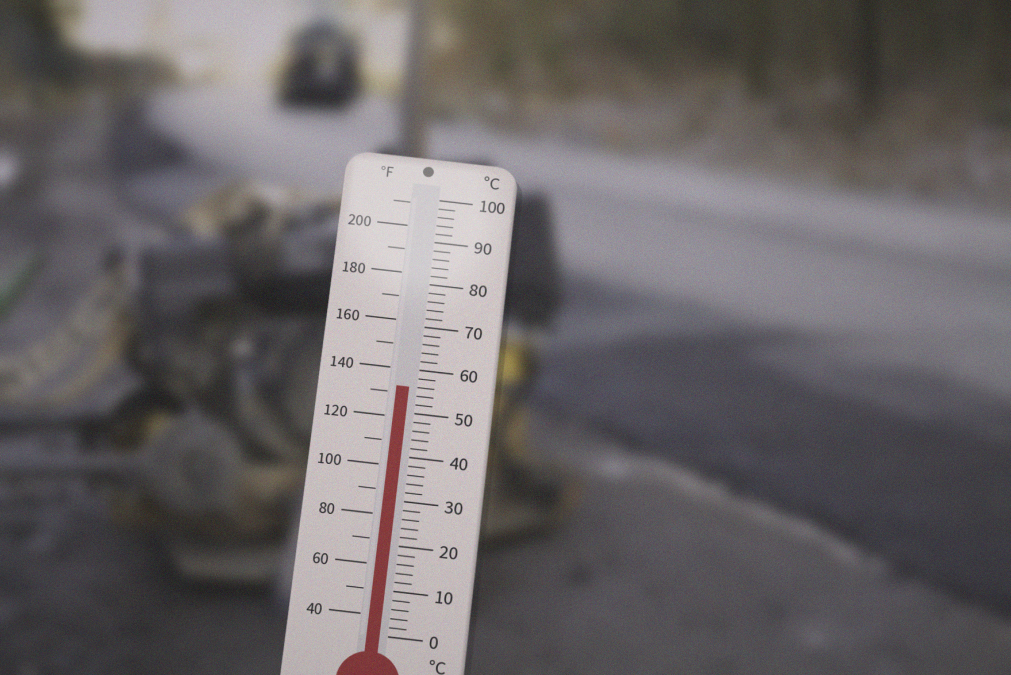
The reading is 56 °C
